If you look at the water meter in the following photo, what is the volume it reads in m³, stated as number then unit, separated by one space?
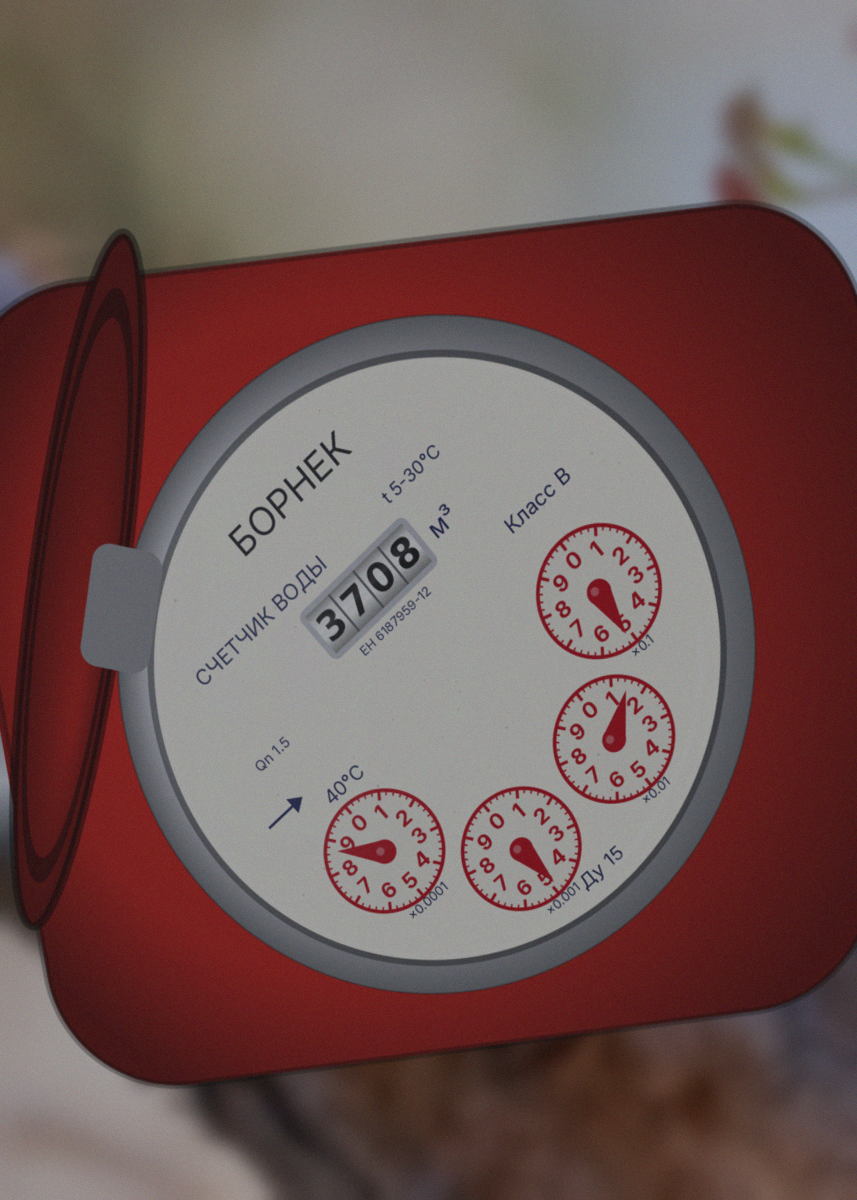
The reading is 3708.5148 m³
